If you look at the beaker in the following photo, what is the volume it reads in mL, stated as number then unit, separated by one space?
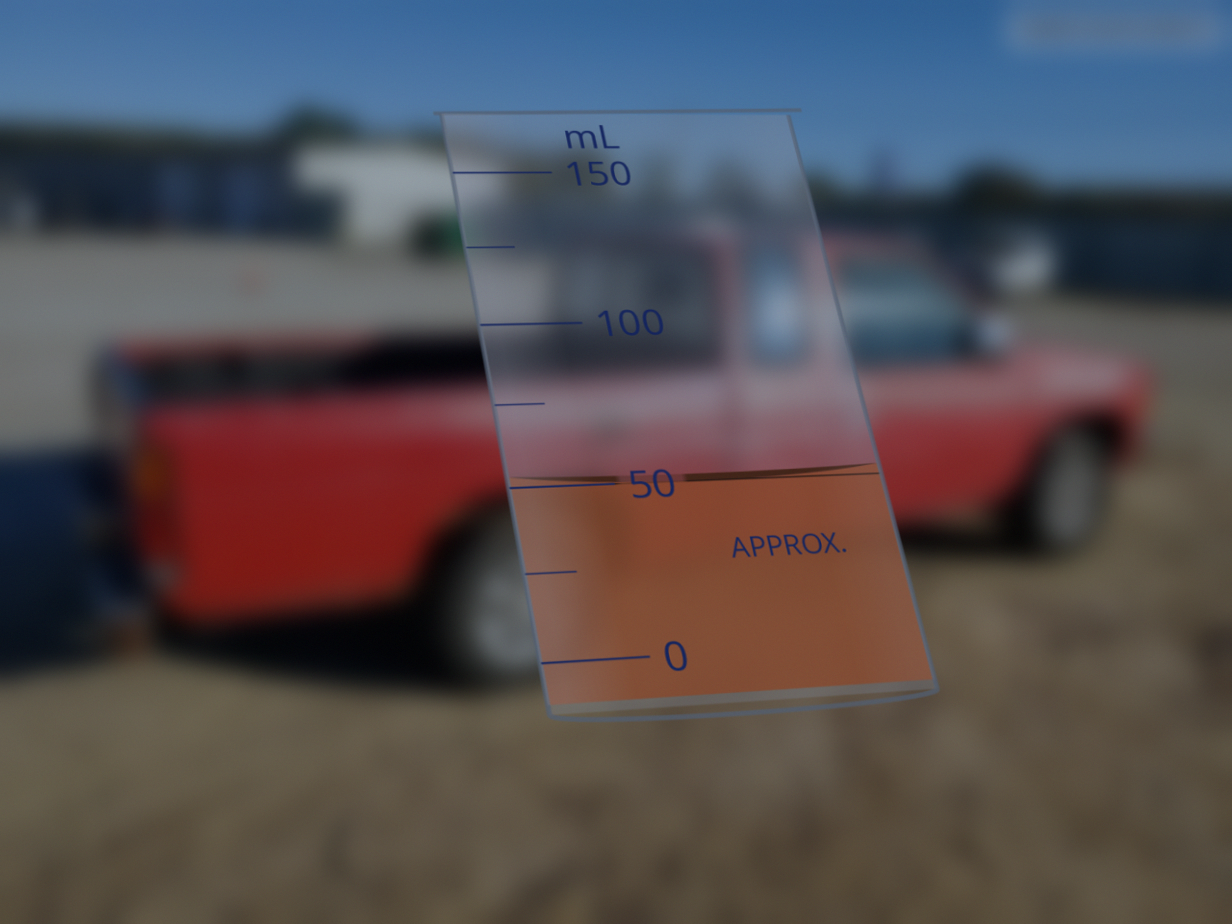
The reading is 50 mL
